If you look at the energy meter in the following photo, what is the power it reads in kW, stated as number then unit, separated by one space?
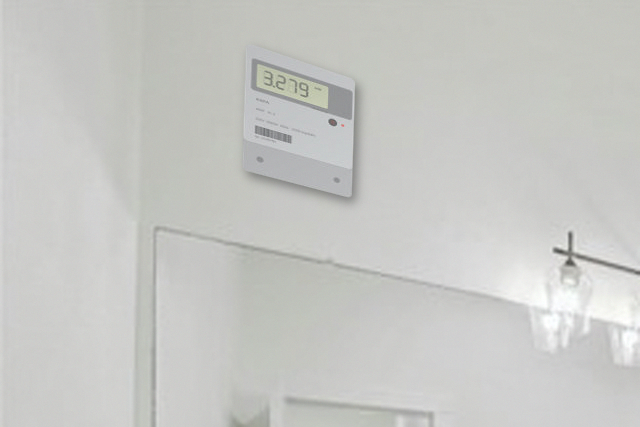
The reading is 3.279 kW
